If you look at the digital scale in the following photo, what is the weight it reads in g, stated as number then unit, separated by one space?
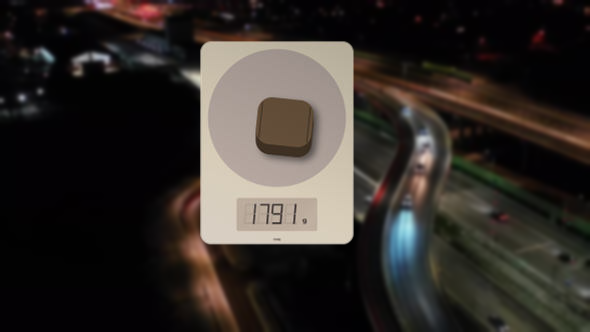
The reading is 1791 g
